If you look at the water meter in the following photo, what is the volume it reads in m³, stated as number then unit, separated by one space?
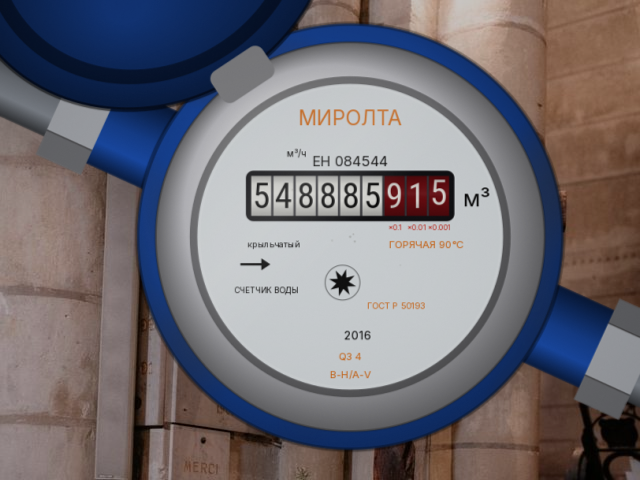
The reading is 548885.915 m³
